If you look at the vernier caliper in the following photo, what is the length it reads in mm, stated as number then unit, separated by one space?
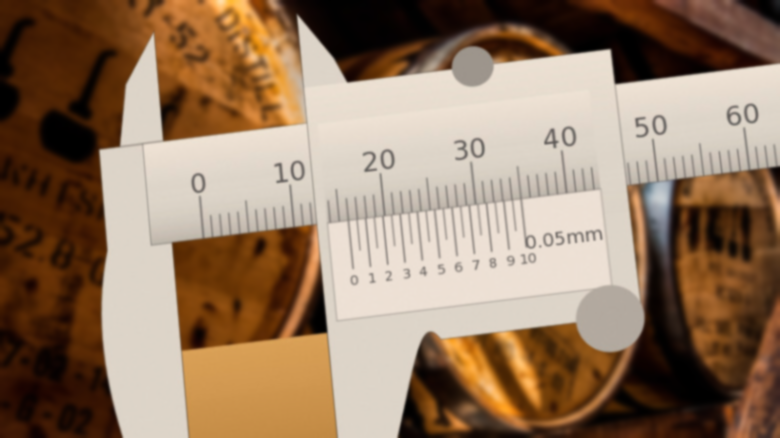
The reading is 16.0 mm
